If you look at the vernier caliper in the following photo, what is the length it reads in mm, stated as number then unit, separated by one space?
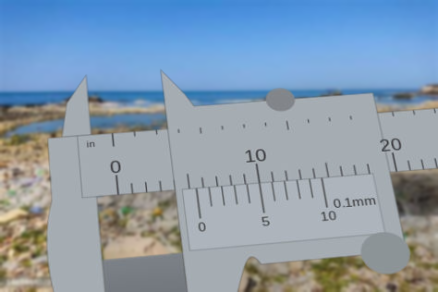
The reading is 5.5 mm
